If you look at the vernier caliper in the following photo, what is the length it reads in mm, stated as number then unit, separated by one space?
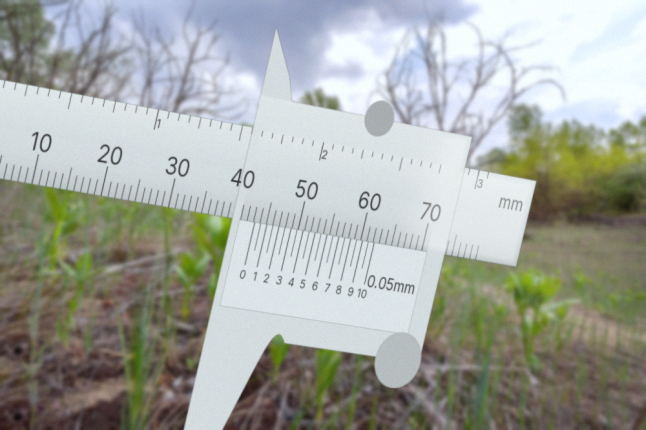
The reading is 43.2 mm
